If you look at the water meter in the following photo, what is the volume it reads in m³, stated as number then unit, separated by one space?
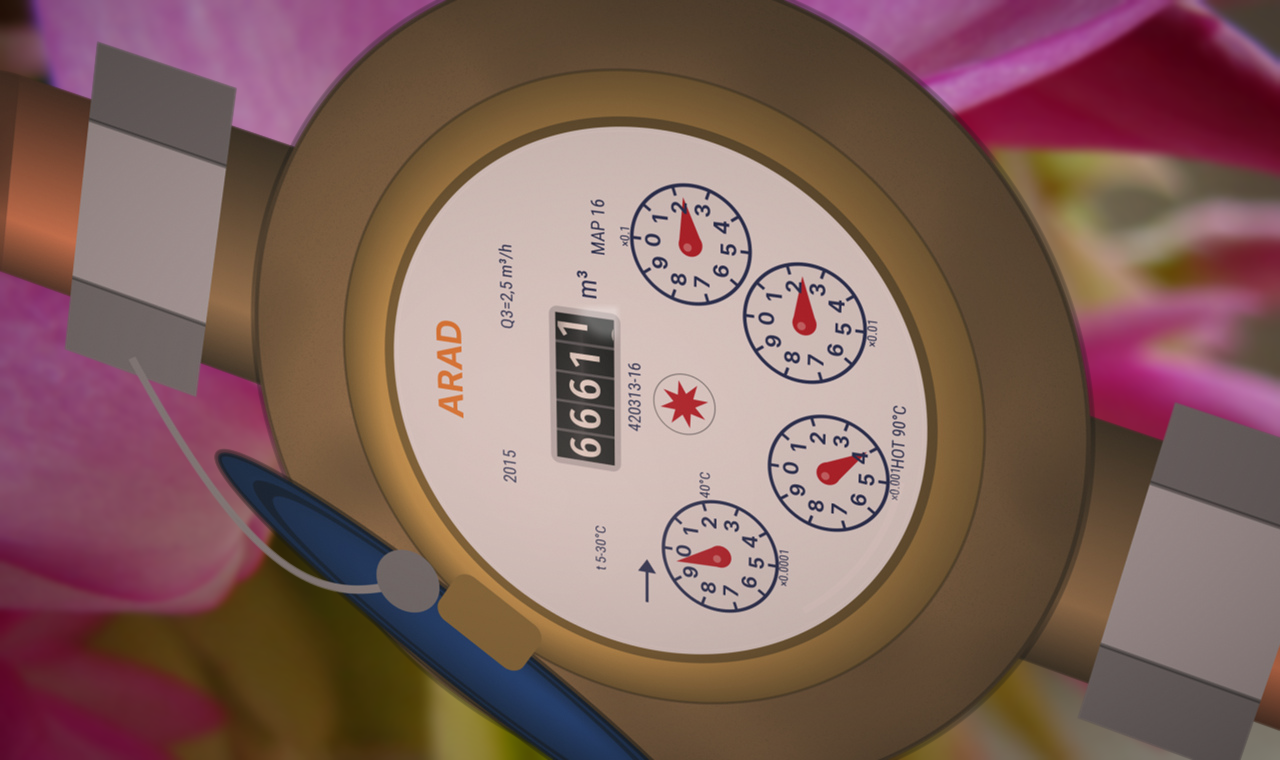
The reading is 66611.2239 m³
